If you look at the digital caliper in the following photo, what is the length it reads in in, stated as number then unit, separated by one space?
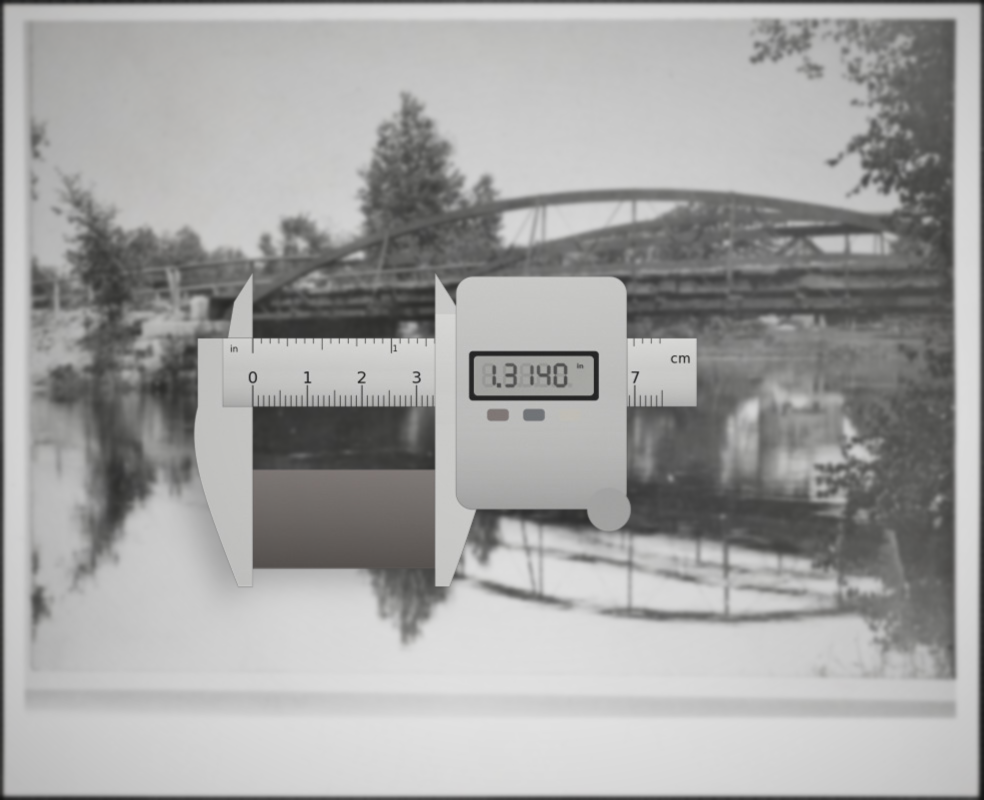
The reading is 1.3140 in
